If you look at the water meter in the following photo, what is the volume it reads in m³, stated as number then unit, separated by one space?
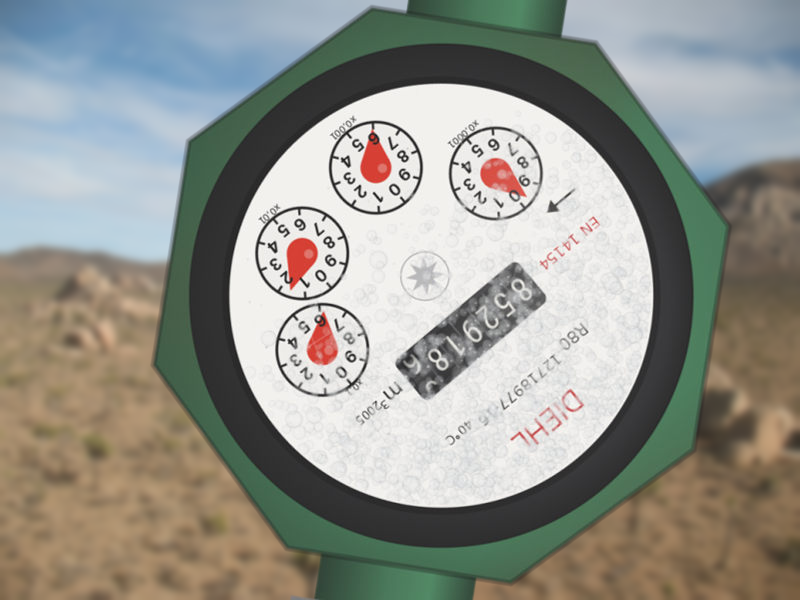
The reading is 8529185.6159 m³
